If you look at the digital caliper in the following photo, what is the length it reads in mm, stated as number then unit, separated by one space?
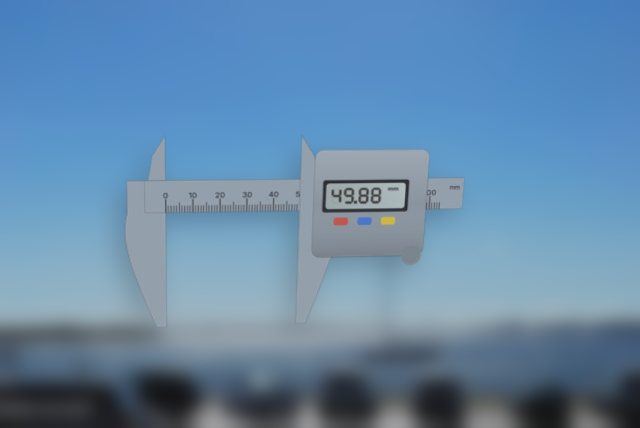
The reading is 49.88 mm
